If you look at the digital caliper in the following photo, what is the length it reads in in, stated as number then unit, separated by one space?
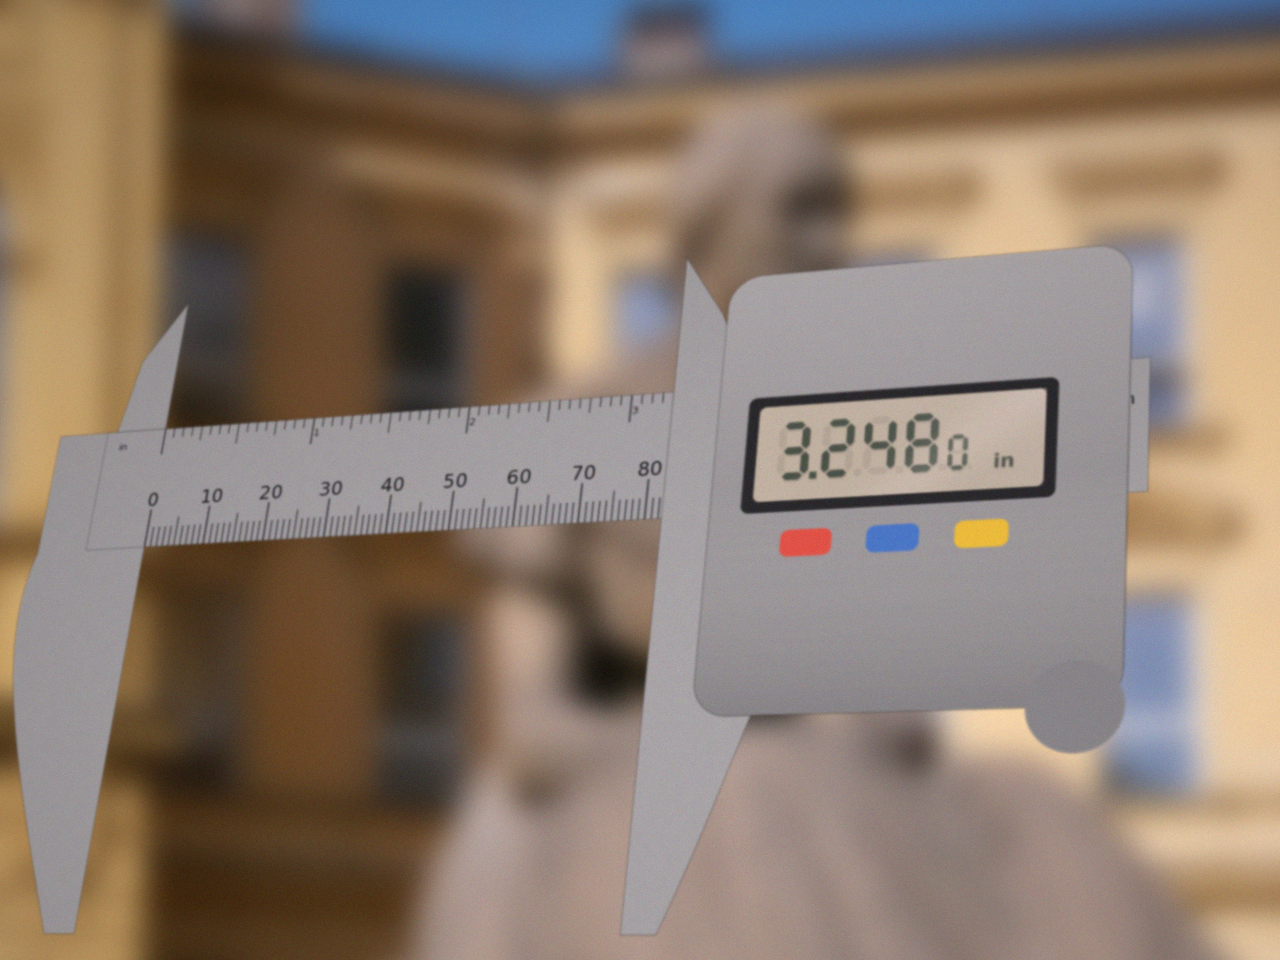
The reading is 3.2480 in
